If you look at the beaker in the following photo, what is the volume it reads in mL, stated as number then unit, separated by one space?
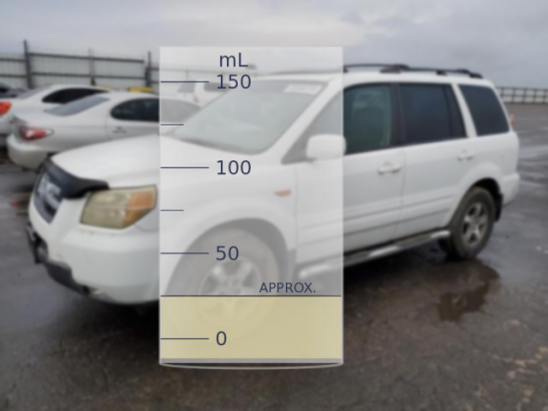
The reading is 25 mL
